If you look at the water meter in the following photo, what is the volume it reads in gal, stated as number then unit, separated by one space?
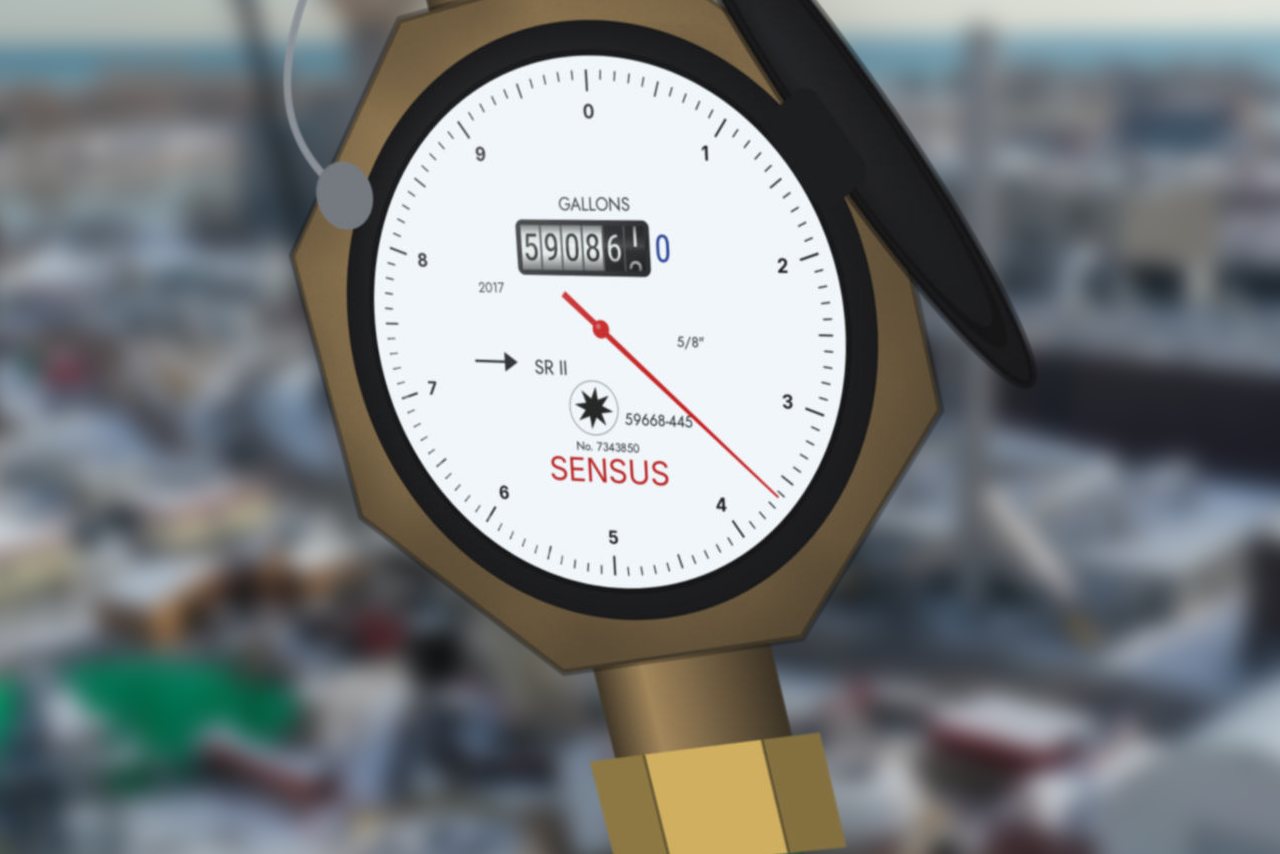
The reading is 5908613.6 gal
